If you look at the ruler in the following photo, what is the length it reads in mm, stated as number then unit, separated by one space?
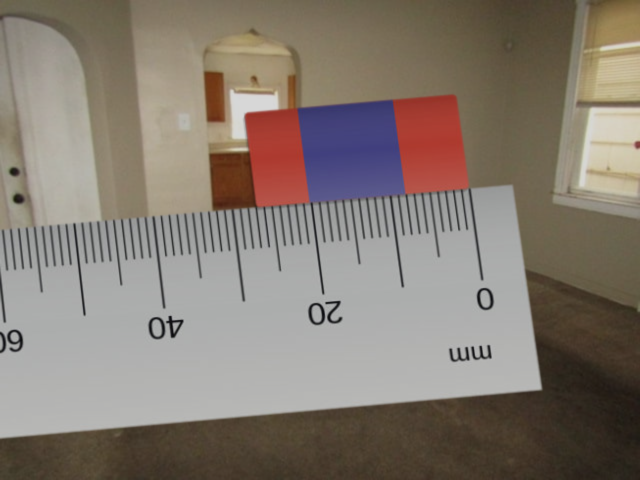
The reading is 27 mm
